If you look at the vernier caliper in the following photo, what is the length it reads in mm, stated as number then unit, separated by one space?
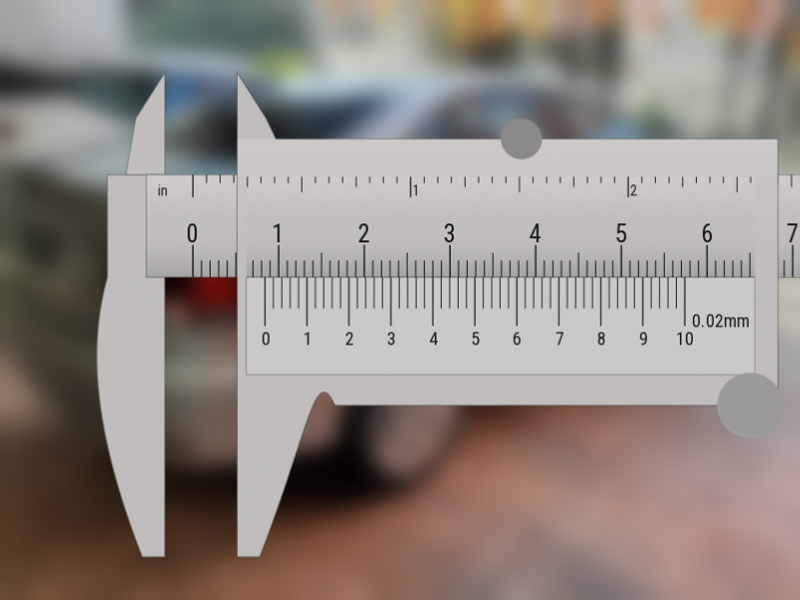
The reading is 8.4 mm
